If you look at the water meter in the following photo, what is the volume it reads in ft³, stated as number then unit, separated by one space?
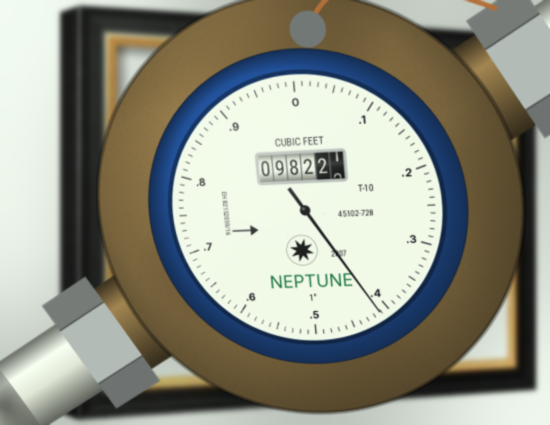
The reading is 98221.41 ft³
